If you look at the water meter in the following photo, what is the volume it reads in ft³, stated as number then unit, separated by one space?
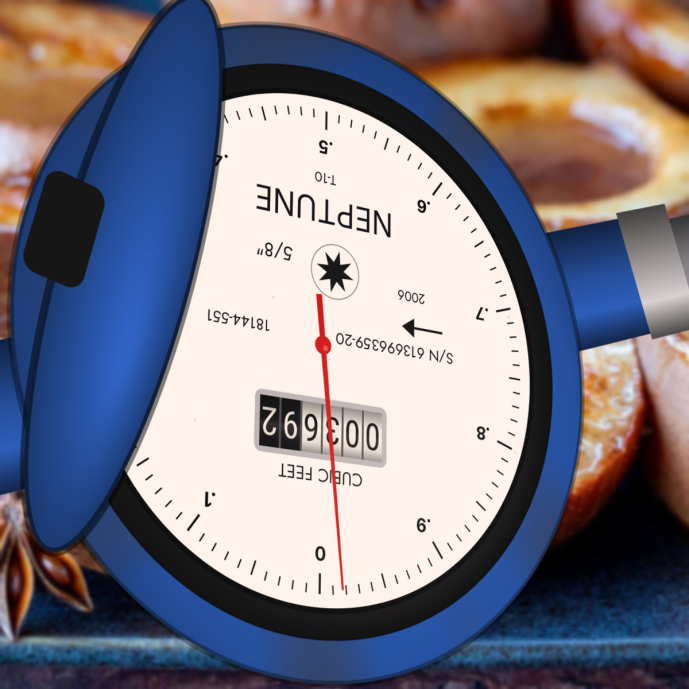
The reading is 3691.98 ft³
